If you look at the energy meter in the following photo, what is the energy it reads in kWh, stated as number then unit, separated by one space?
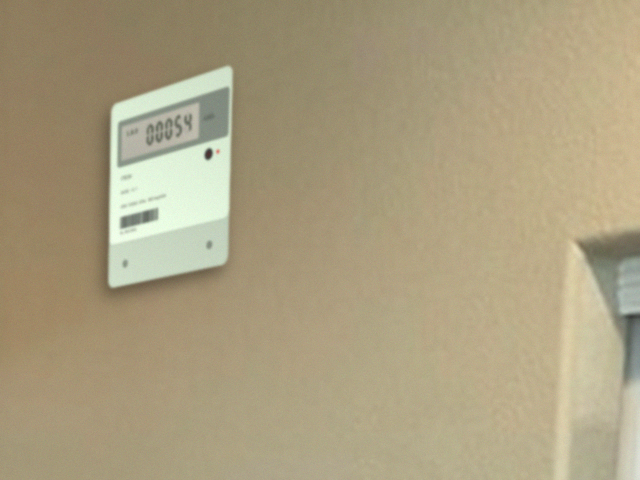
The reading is 54 kWh
